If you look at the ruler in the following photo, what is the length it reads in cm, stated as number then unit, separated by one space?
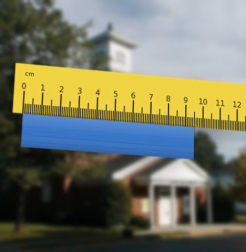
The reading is 9.5 cm
